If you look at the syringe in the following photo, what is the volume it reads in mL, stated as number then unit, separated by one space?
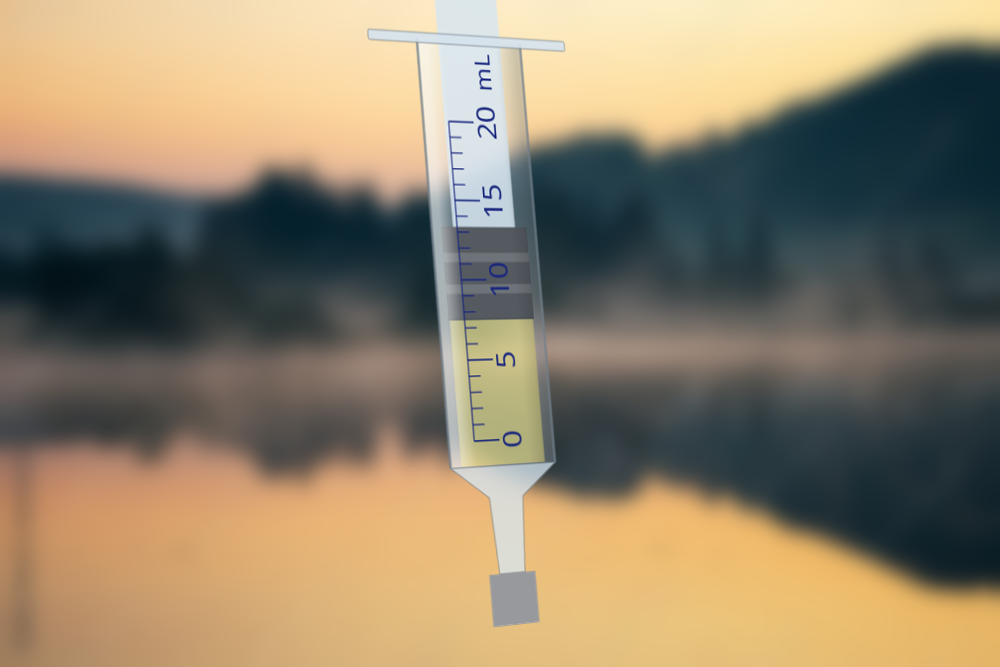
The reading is 7.5 mL
